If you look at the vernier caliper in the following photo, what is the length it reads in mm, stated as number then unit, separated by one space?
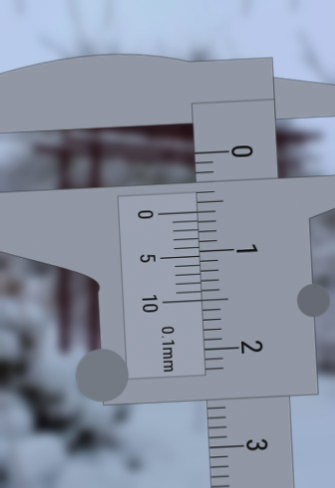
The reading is 6.0 mm
